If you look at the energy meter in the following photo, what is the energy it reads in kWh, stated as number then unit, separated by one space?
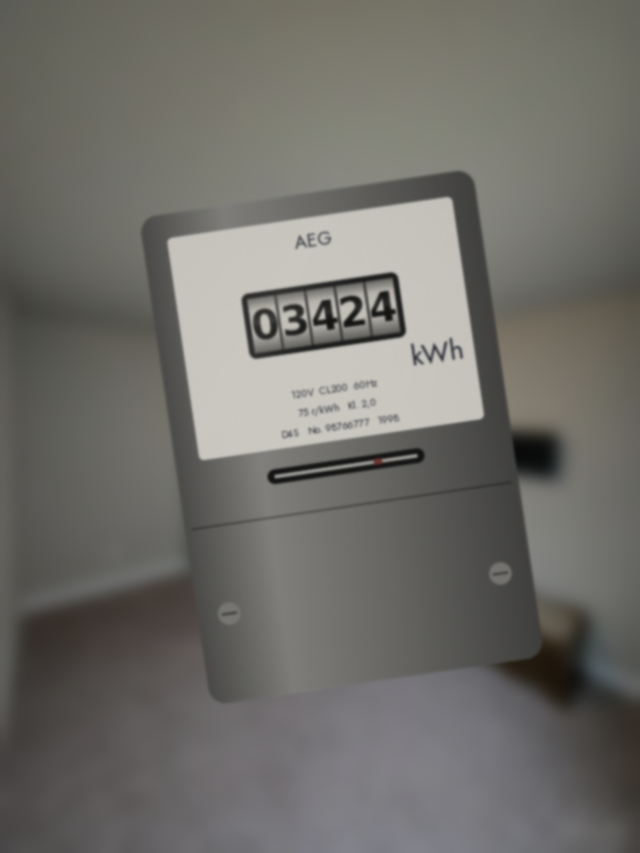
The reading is 3424 kWh
